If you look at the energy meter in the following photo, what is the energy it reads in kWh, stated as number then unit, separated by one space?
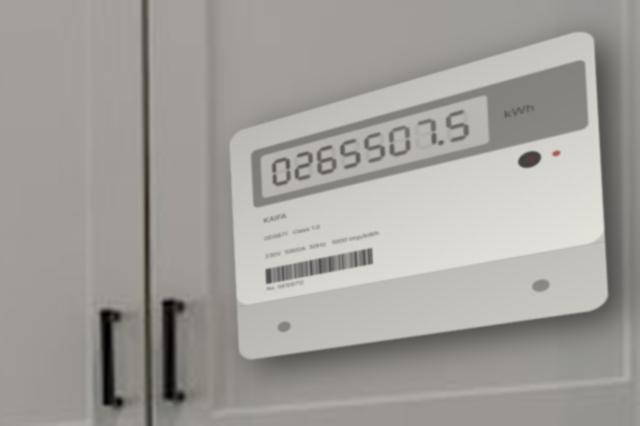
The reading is 265507.5 kWh
